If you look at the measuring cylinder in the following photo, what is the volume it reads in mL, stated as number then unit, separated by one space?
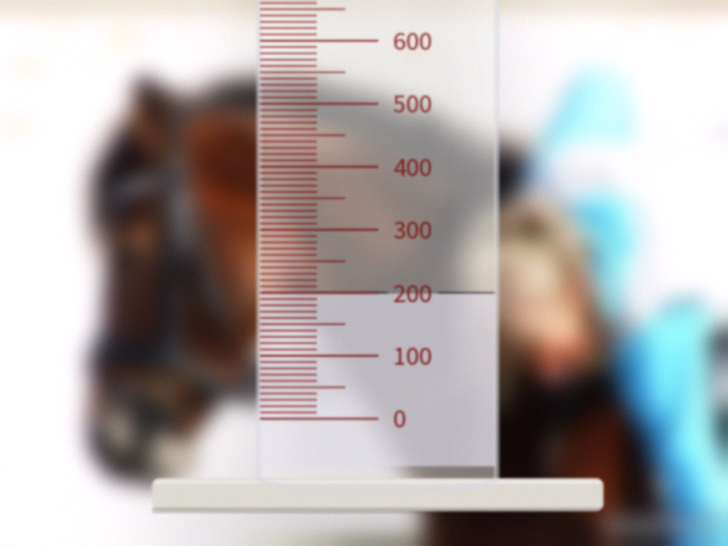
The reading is 200 mL
